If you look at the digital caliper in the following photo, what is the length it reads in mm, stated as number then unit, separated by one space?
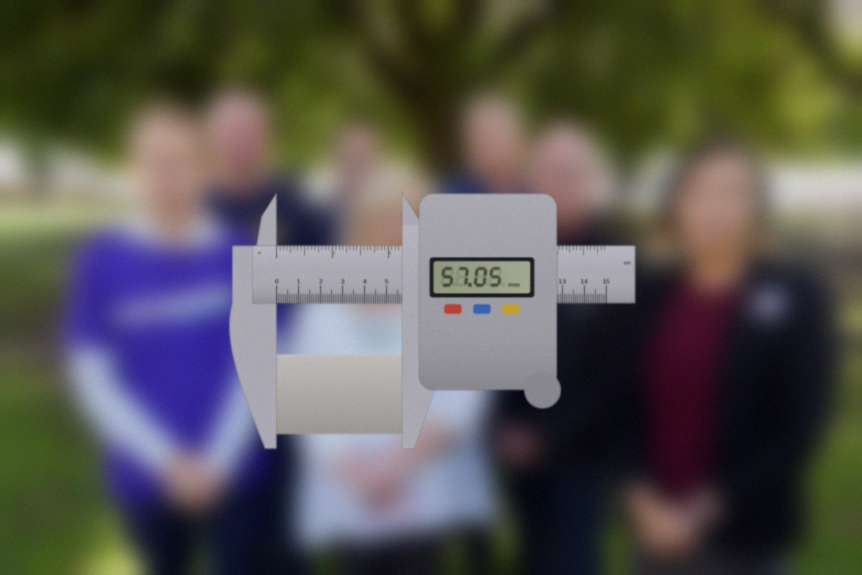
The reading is 57.05 mm
